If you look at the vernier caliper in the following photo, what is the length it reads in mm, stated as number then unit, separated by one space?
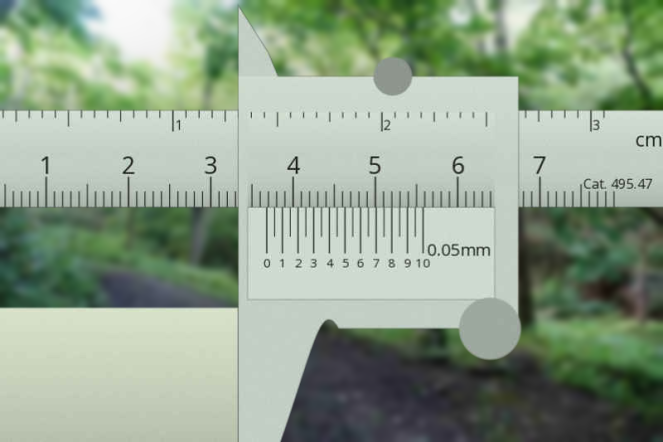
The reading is 36.8 mm
